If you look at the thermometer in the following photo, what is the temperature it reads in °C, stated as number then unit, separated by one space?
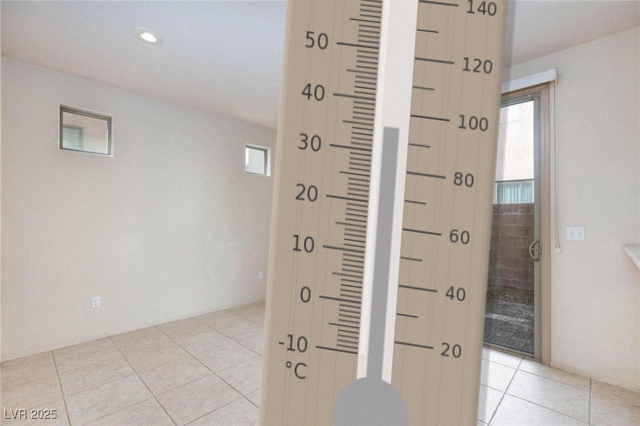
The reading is 35 °C
